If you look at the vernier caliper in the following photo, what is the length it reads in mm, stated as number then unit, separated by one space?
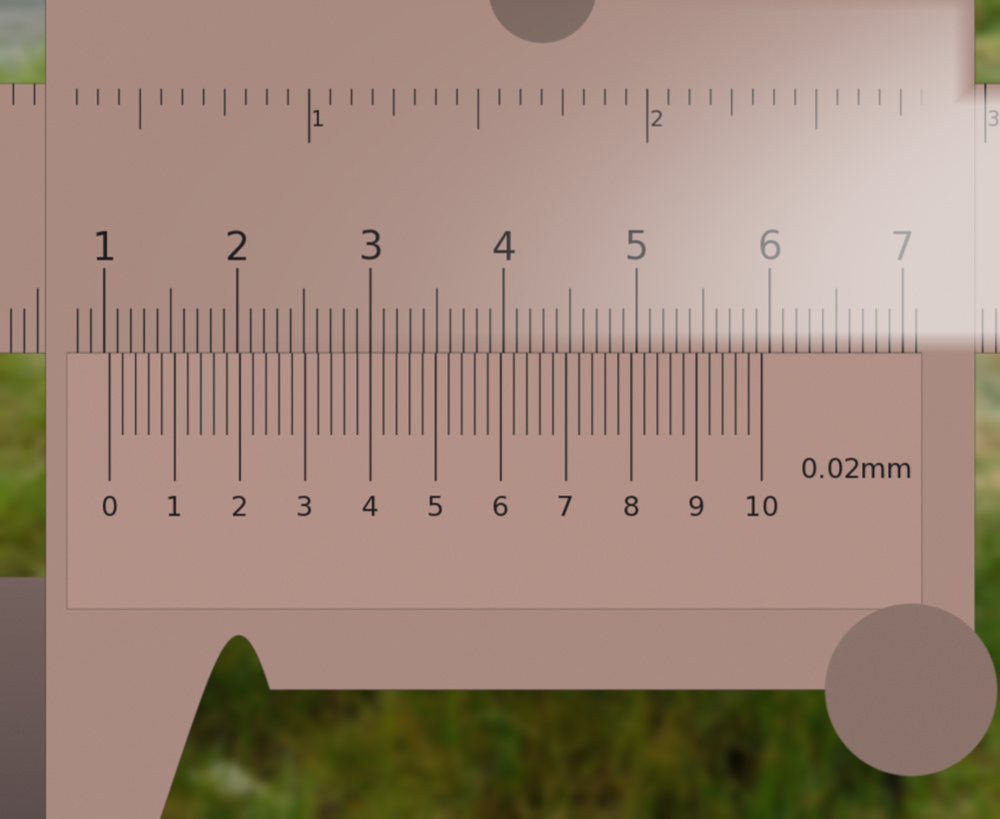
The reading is 10.4 mm
